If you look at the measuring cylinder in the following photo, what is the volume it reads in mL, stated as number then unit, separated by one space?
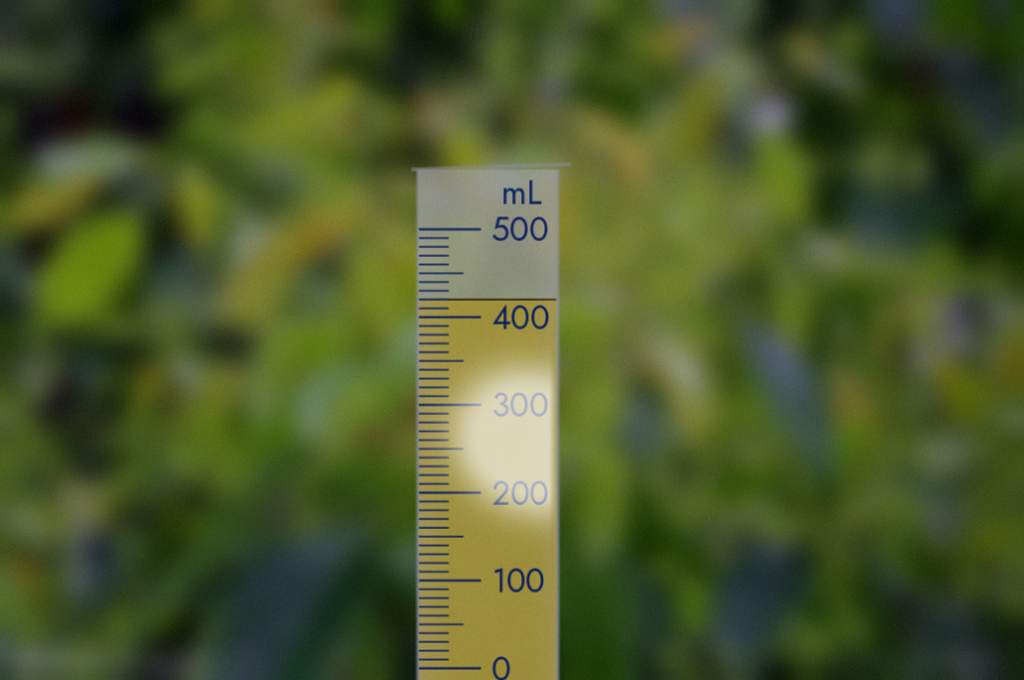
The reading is 420 mL
